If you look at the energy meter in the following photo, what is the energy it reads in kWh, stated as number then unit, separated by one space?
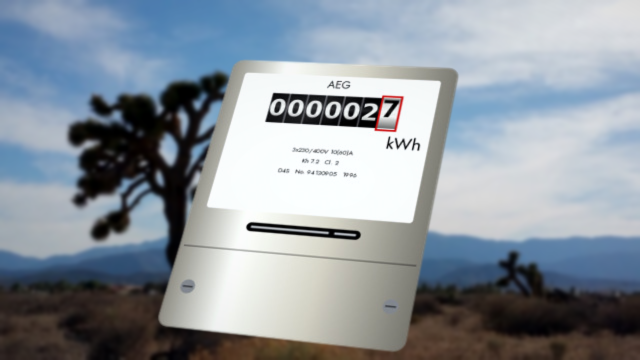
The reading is 2.7 kWh
